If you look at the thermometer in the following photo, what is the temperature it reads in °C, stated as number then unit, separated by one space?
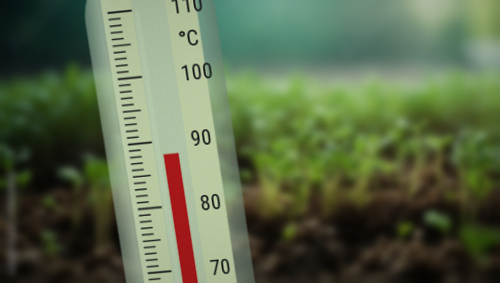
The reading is 88 °C
